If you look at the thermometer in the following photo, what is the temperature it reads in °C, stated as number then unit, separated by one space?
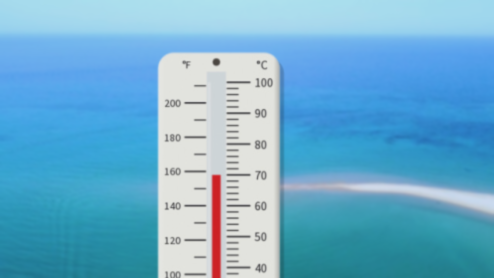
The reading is 70 °C
